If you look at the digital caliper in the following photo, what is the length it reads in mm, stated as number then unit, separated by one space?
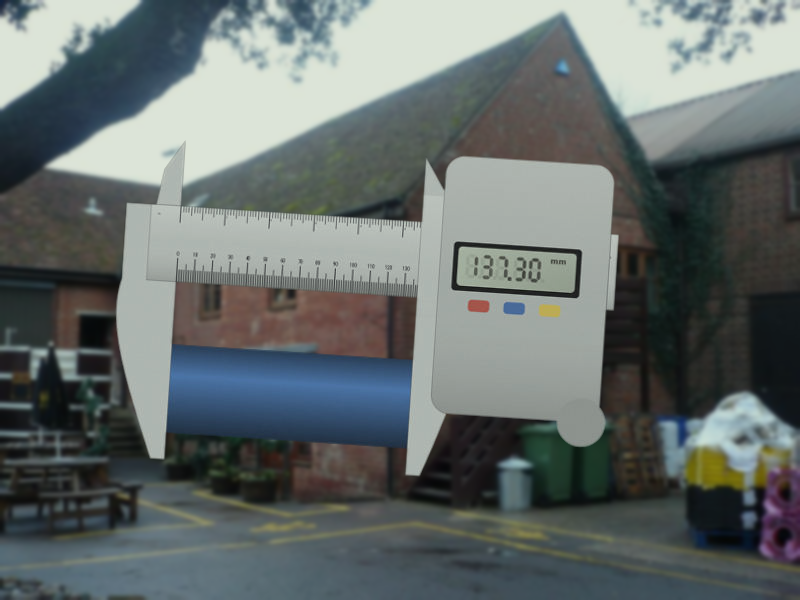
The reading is 137.30 mm
